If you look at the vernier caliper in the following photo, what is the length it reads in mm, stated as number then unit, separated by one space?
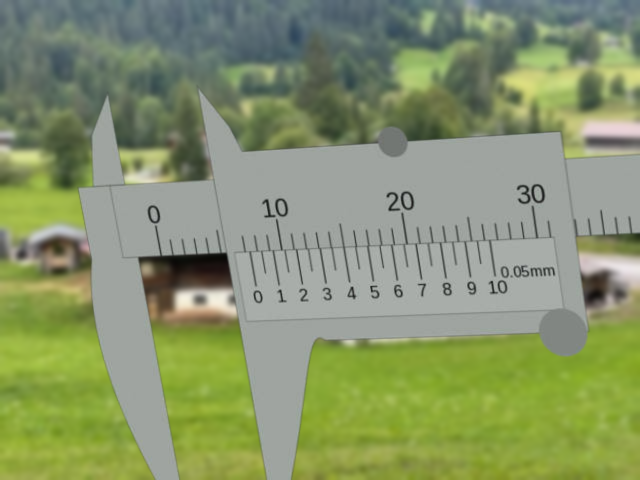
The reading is 7.4 mm
